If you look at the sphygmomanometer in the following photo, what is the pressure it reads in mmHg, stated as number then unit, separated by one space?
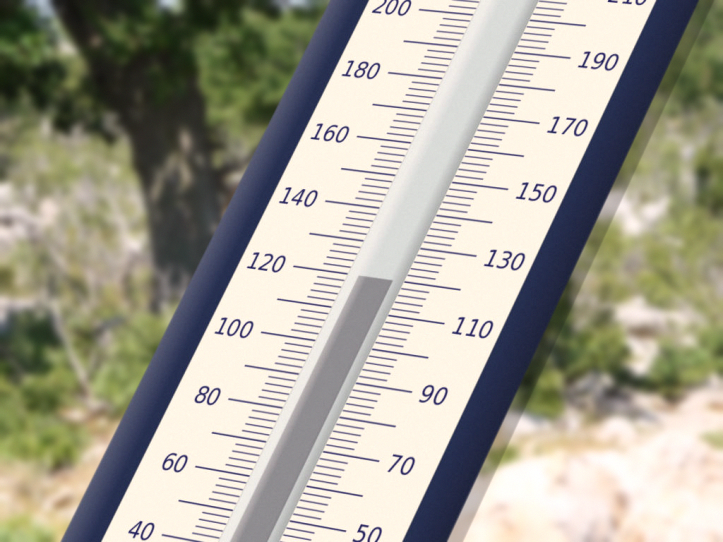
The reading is 120 mmHg
